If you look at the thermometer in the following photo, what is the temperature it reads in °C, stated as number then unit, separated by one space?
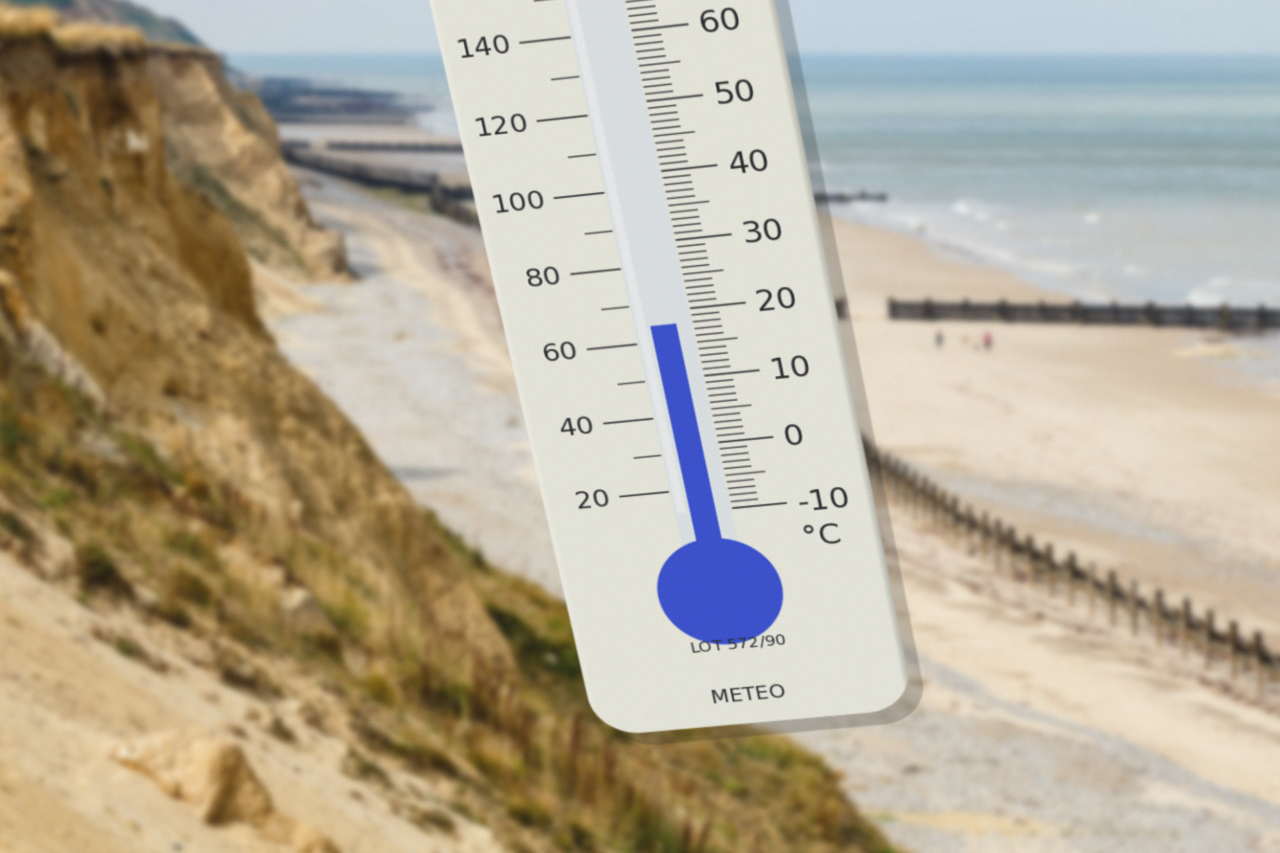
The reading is 18 °C
